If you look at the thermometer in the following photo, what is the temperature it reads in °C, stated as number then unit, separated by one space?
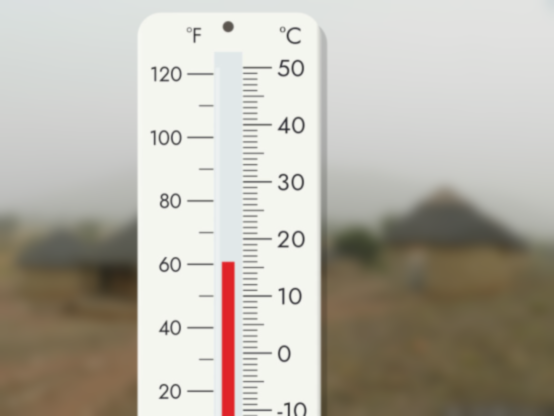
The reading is 16 °C
